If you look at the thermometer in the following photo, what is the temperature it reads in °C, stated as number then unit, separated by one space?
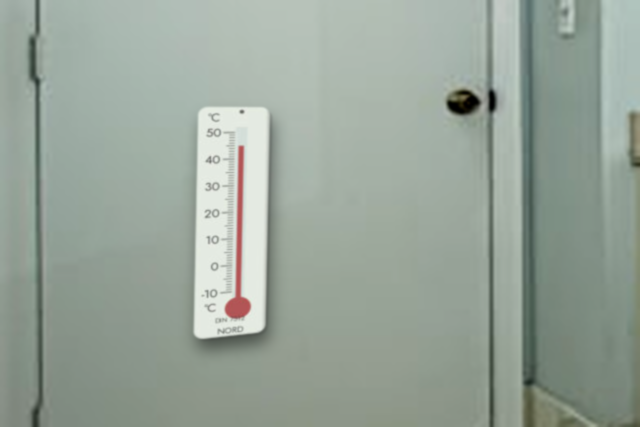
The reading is 45 °C
